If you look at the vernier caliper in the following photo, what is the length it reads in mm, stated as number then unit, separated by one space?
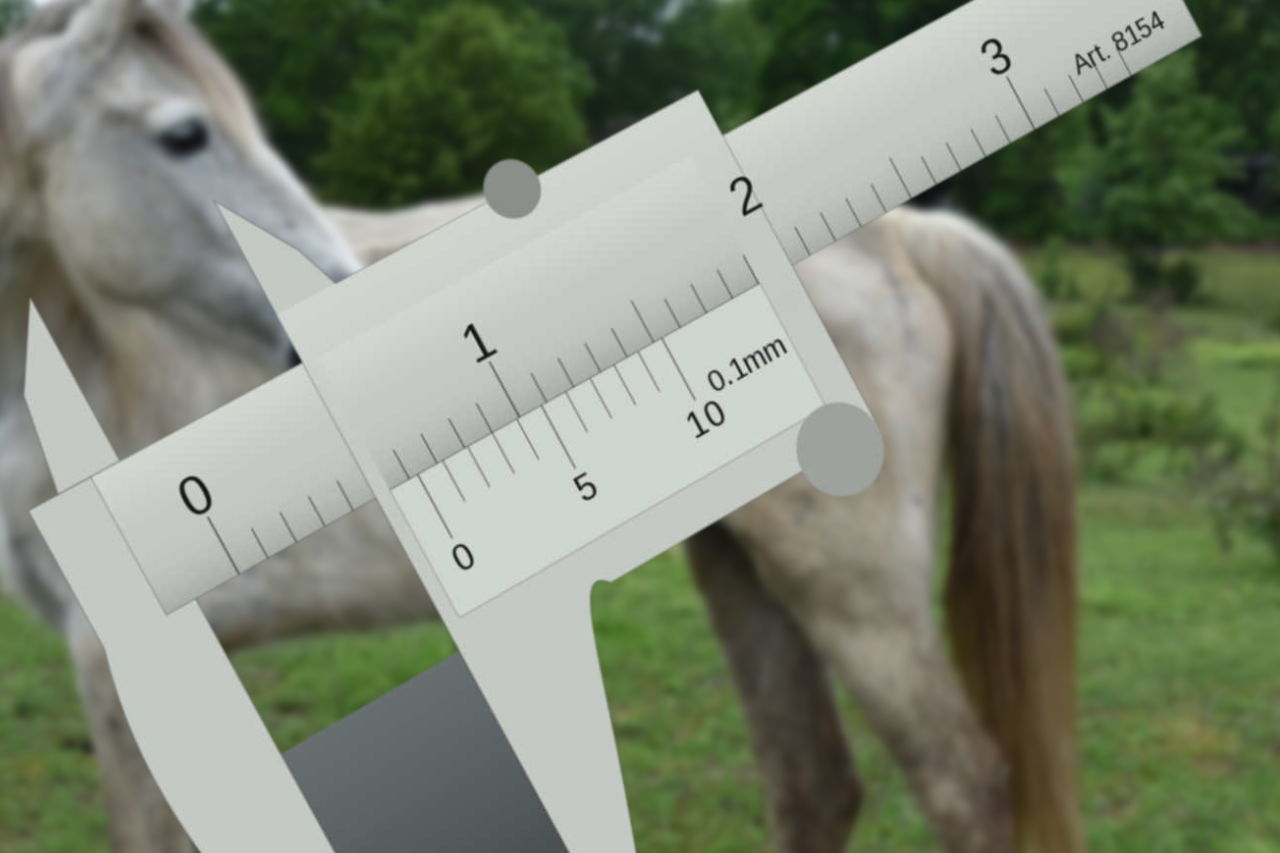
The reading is 6.3 mm
